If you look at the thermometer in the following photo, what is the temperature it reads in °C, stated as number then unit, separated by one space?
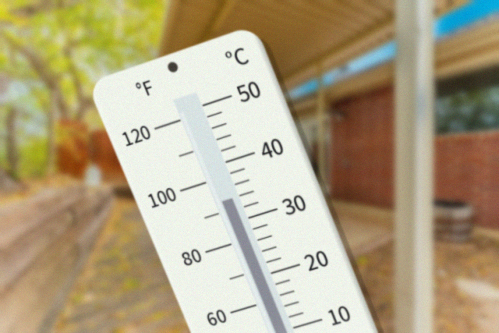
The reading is 34 °C
